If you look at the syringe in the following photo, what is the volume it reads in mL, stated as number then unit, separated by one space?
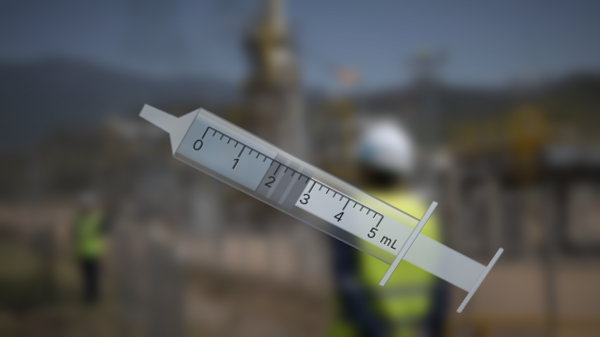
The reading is 1.8 mL
